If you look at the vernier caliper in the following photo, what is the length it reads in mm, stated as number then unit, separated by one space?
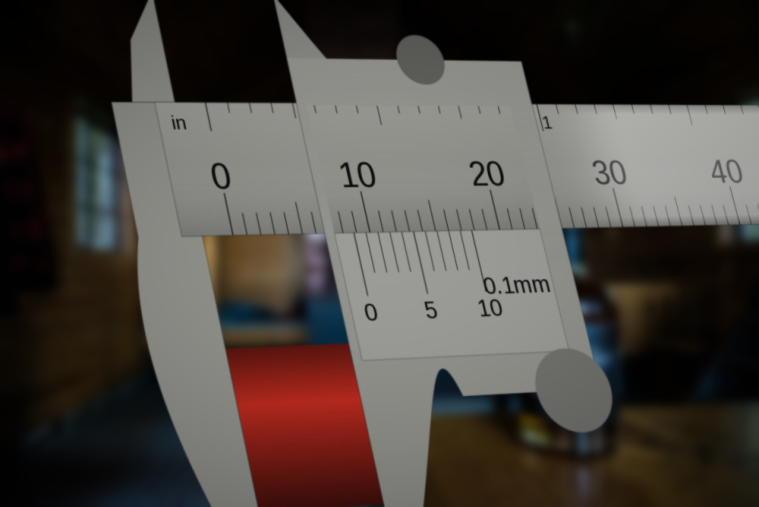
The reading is 8.8 mm
